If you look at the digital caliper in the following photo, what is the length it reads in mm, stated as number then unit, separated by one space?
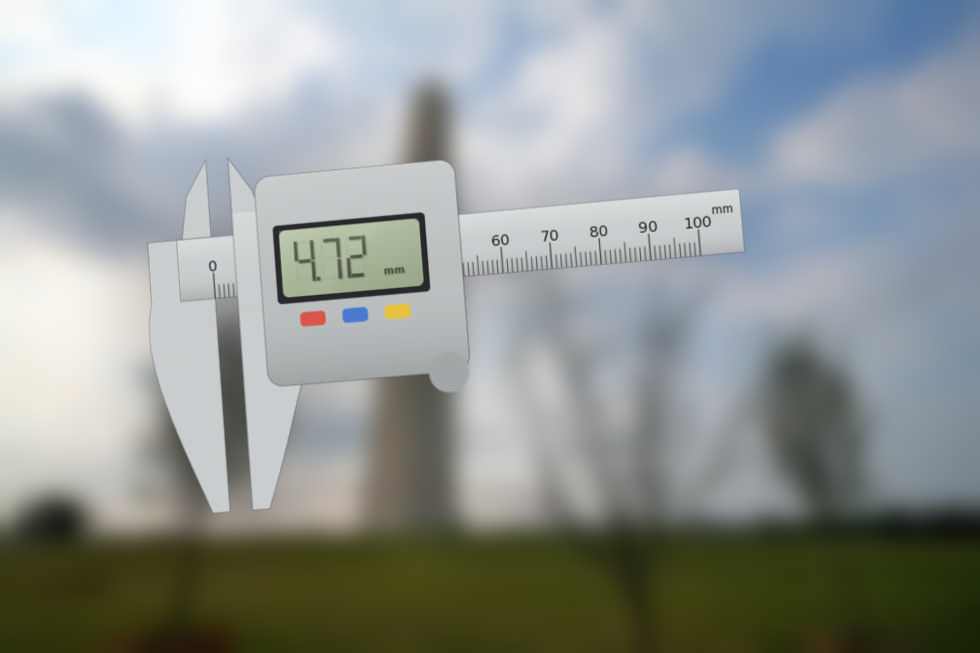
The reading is 4.72 mm
